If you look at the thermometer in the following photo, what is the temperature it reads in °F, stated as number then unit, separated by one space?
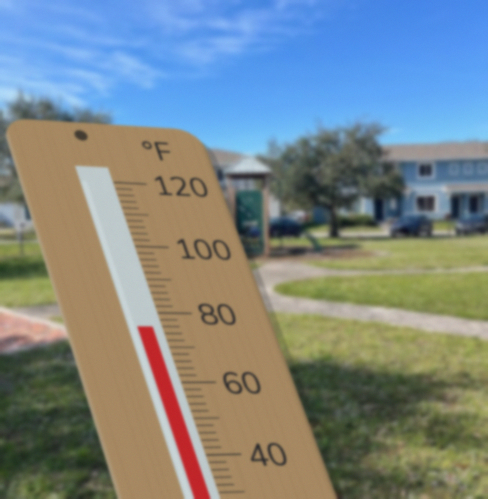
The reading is 76 °F
